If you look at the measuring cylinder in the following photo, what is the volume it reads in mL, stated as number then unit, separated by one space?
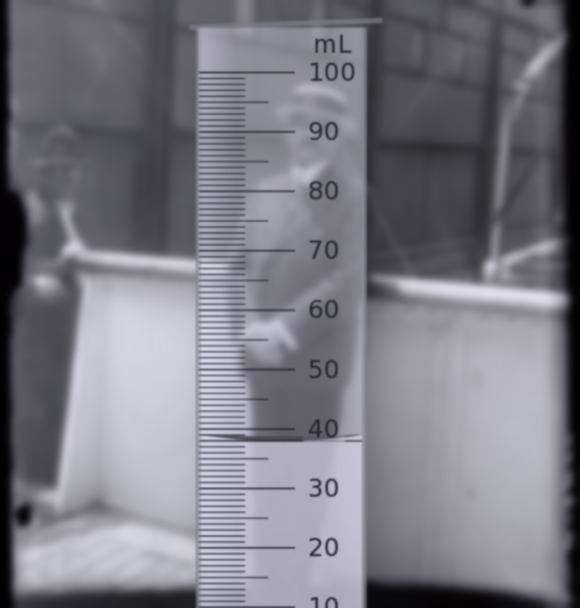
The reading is 38 mL
